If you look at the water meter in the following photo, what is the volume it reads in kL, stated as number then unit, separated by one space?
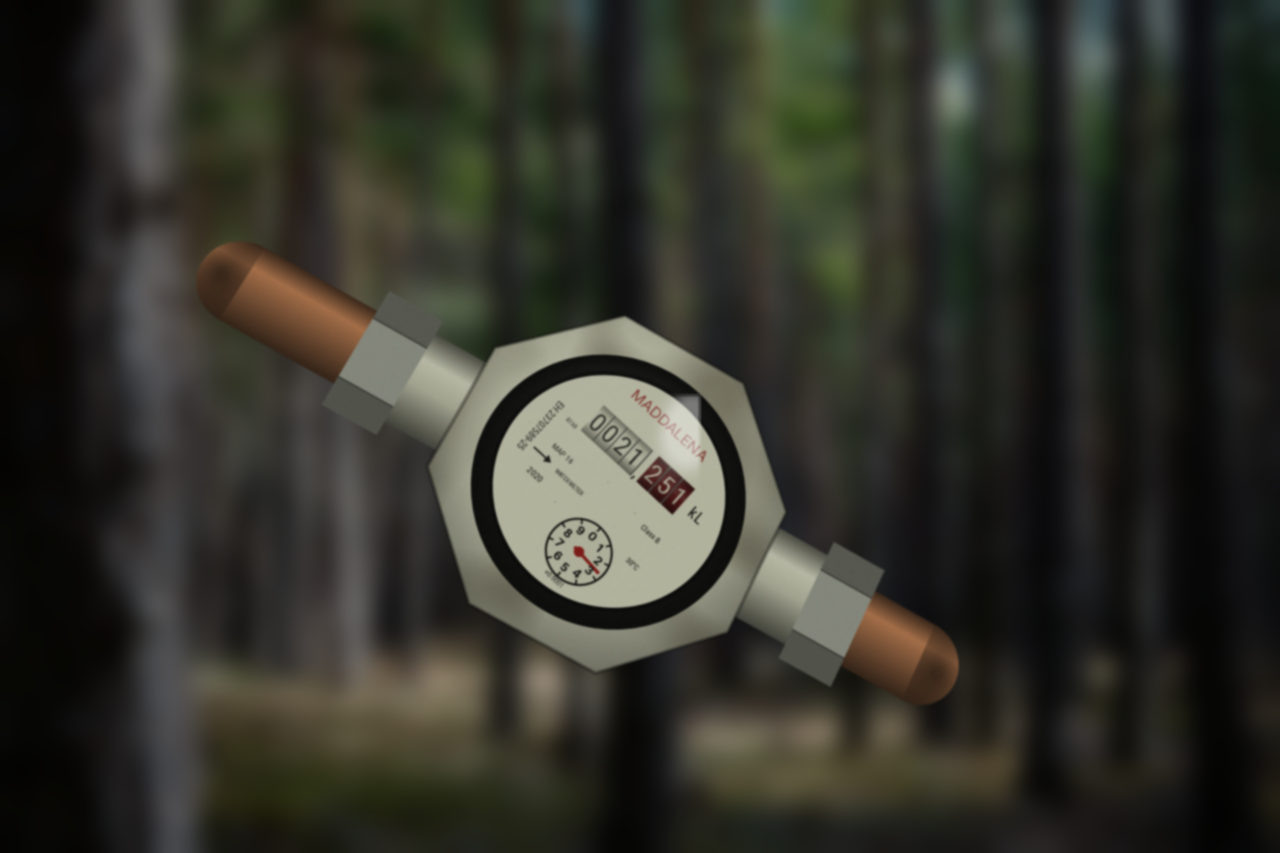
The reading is 21.2512 kL
